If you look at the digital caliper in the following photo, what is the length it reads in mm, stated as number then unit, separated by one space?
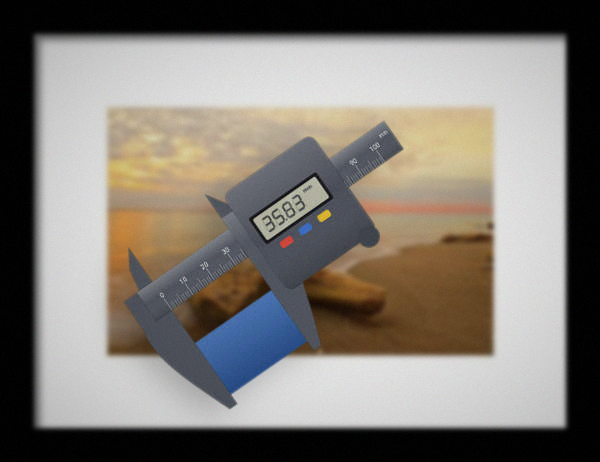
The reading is 35.83 mm
